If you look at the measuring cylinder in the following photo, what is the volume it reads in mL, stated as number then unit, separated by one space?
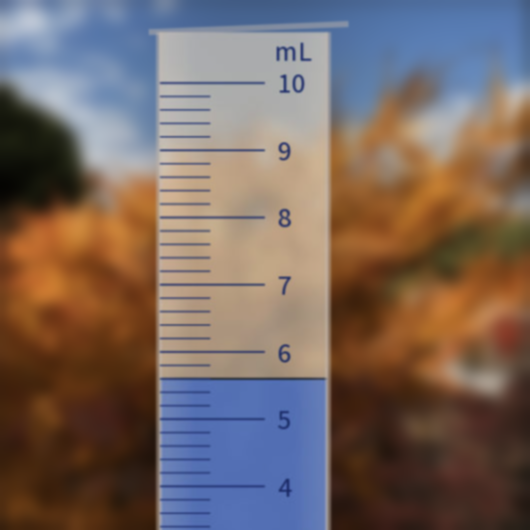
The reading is 5.6 mL
